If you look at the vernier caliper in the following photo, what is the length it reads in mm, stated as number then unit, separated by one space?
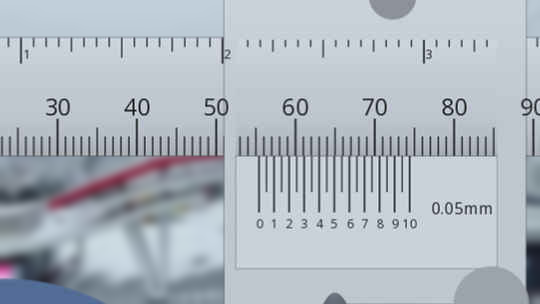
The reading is 55.4 mm
